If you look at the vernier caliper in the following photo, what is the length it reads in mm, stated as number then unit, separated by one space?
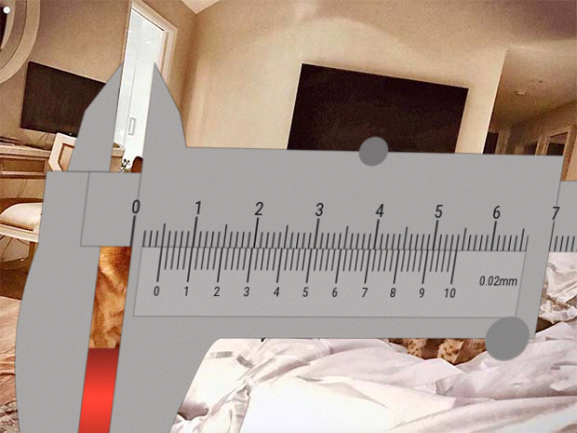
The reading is 5.0 mm
